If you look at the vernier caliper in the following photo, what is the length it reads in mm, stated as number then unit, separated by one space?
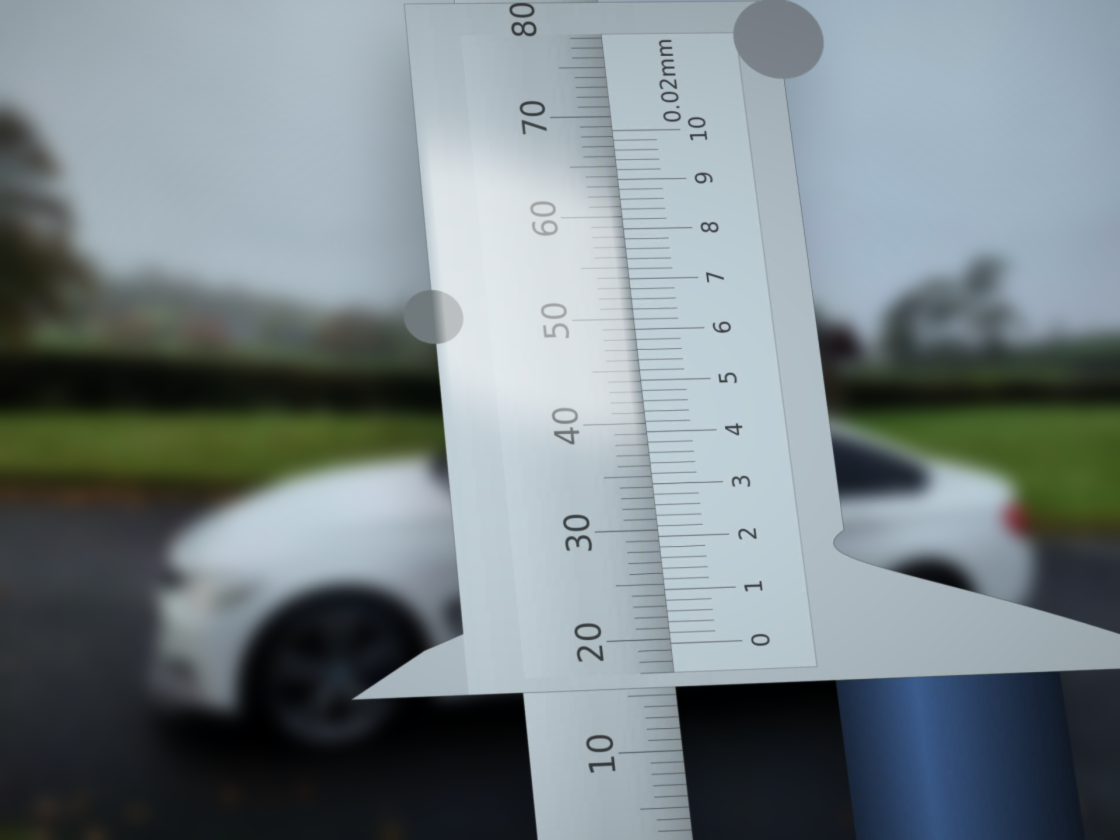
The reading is 19.6 mm
